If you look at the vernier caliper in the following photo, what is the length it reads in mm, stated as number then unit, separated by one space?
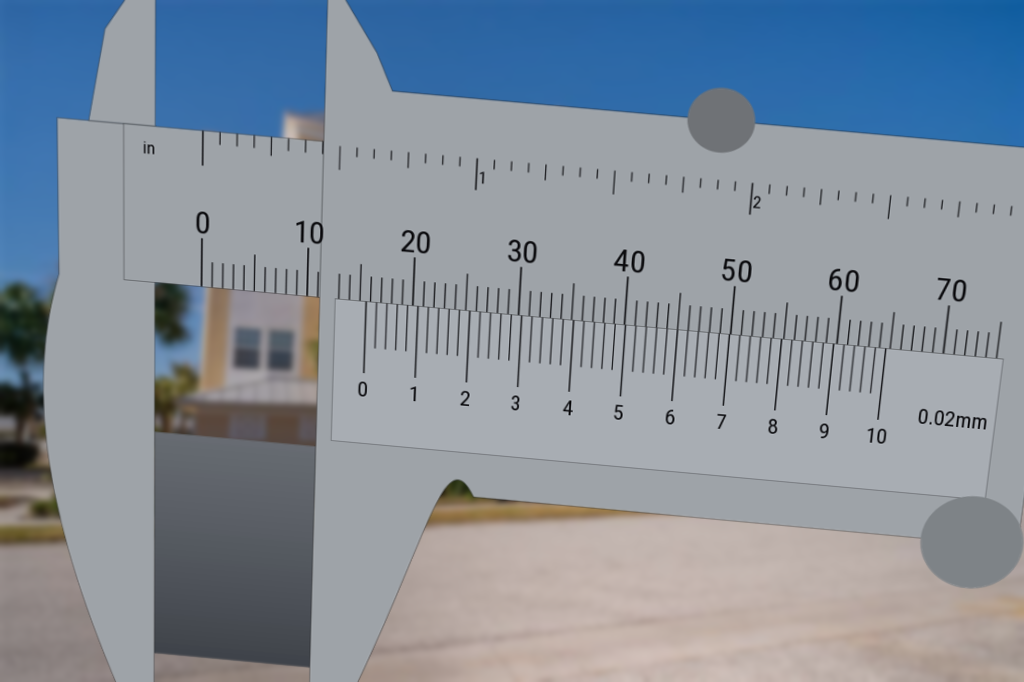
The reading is 15.6 mm
